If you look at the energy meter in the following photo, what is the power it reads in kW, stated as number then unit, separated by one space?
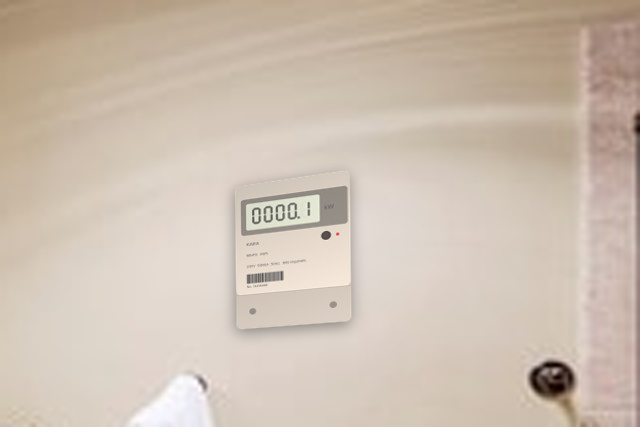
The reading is 0.1 kW
